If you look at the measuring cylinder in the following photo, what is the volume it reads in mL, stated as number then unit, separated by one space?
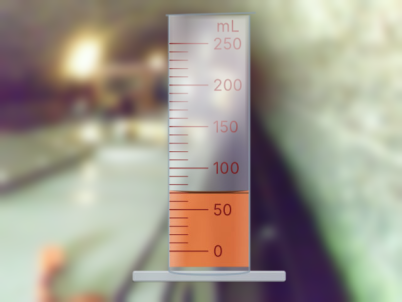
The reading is 70 mL
